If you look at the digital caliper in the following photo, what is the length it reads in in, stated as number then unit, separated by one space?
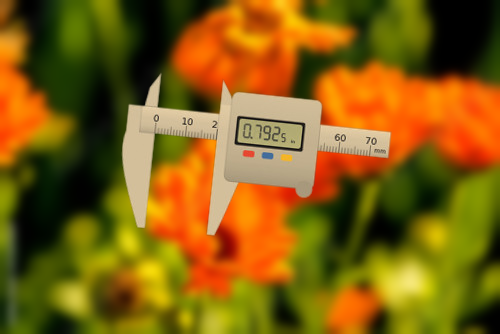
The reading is 0.7925 in
